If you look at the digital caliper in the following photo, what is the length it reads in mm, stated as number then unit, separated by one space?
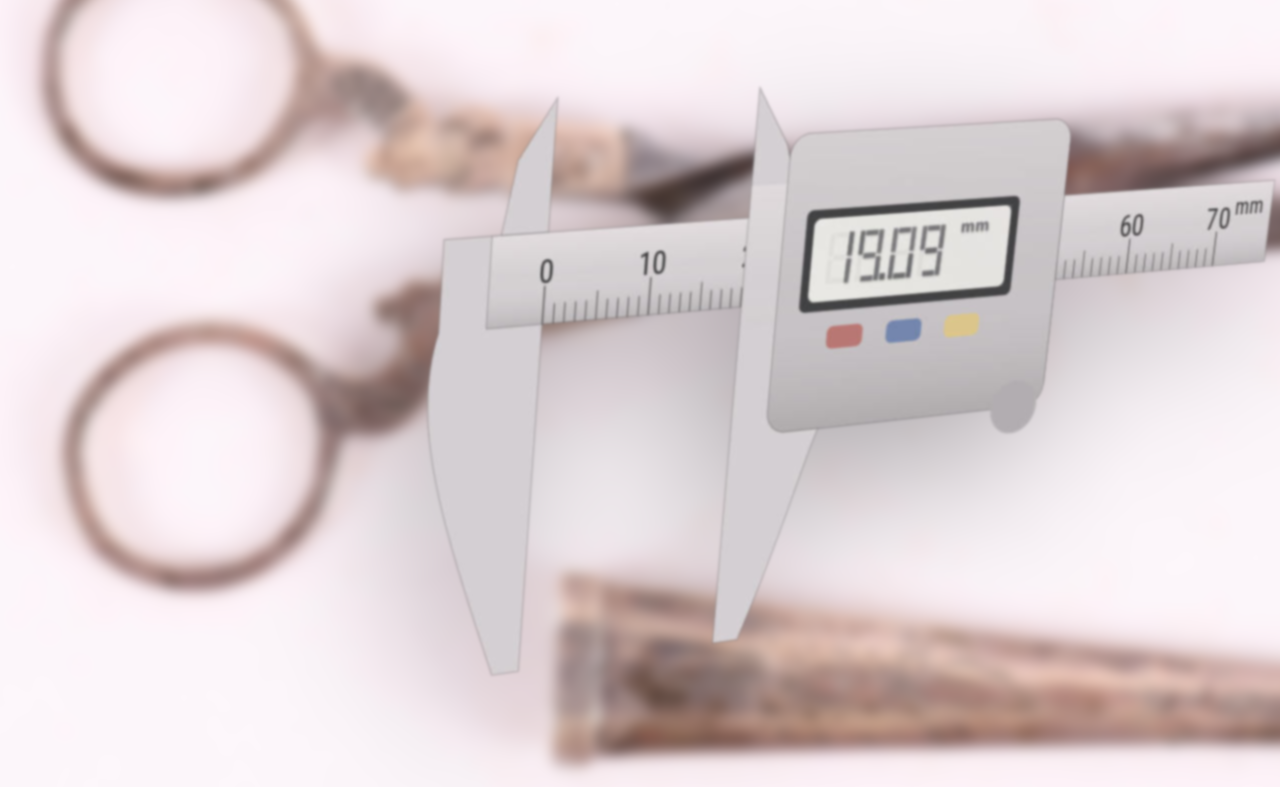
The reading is 19.09 mm
